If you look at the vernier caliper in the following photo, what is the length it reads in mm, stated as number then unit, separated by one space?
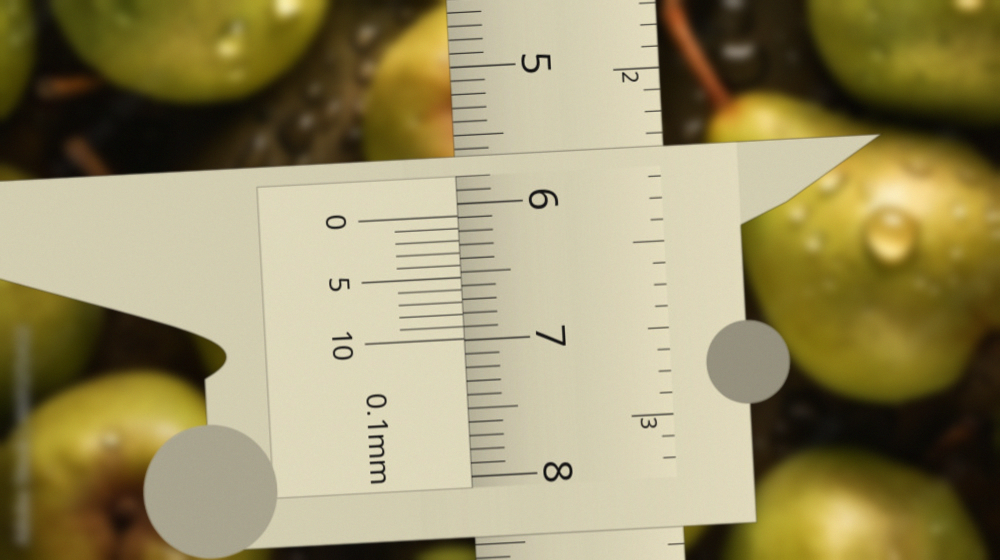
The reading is 60.9 mm
